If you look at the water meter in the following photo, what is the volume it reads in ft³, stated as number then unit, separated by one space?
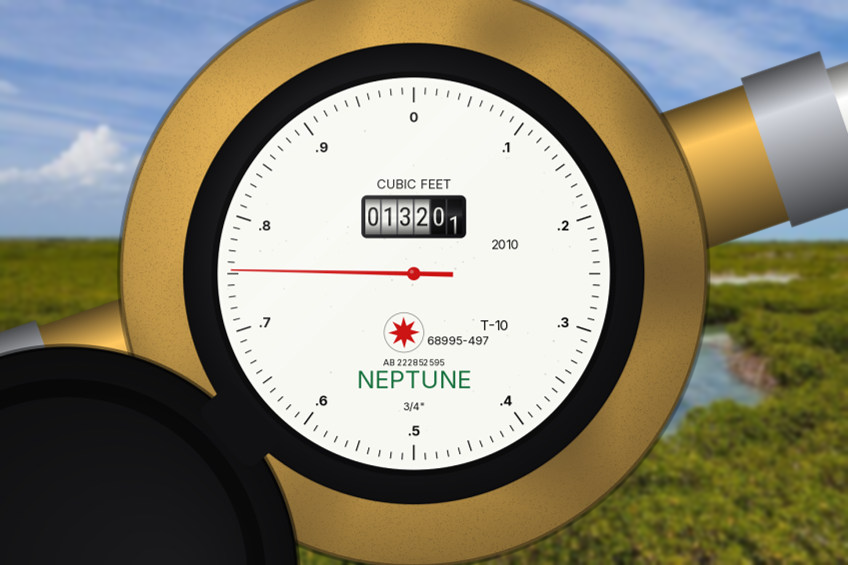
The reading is 13200.75 ft³
